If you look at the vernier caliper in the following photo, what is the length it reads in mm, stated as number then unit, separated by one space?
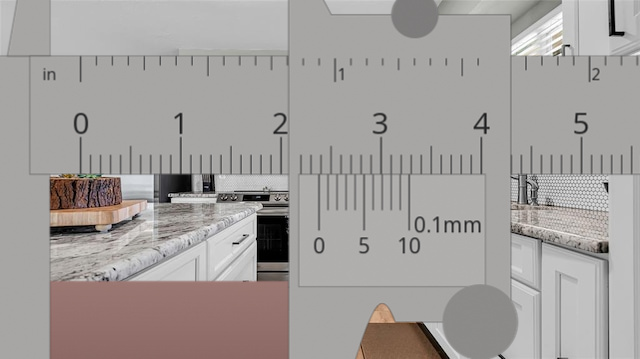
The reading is 23.8 mm
